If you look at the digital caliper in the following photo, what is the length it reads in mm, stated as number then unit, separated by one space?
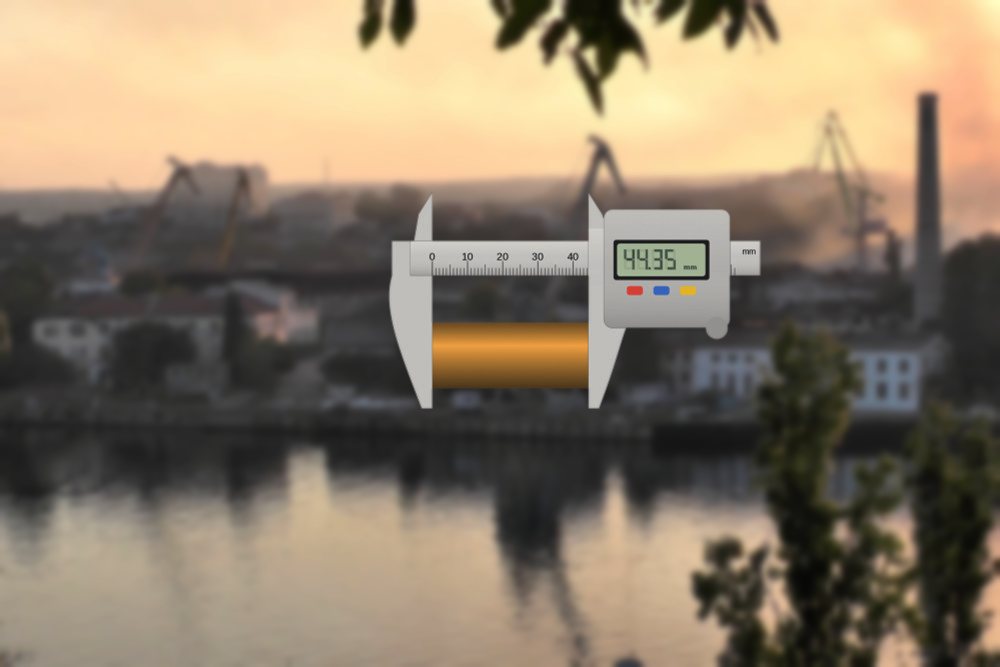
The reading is 44.35 mm
